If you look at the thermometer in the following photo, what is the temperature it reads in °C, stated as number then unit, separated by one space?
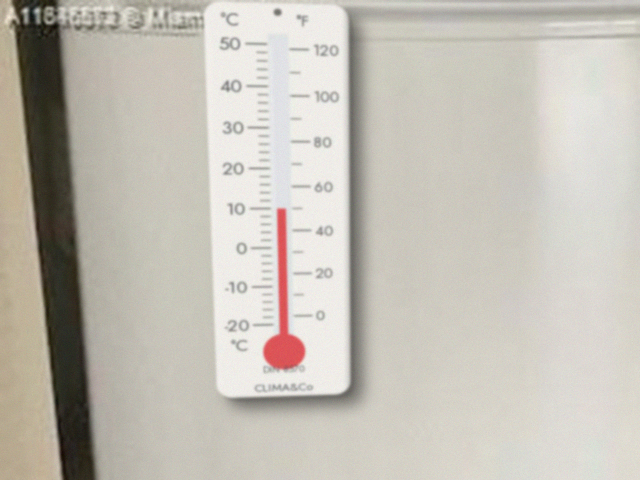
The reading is 10 °C
